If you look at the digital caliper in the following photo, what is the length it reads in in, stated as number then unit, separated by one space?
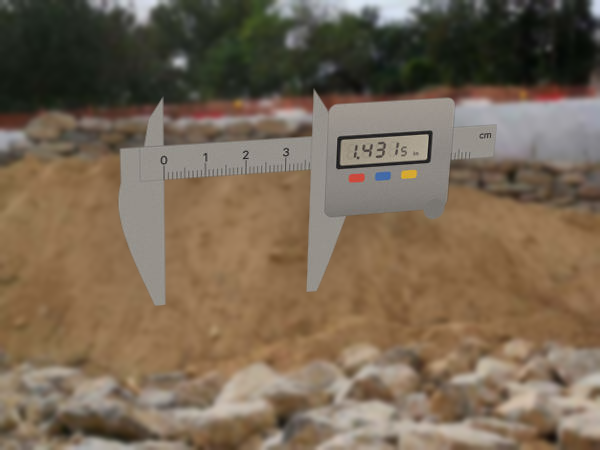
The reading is 1.4315 in
